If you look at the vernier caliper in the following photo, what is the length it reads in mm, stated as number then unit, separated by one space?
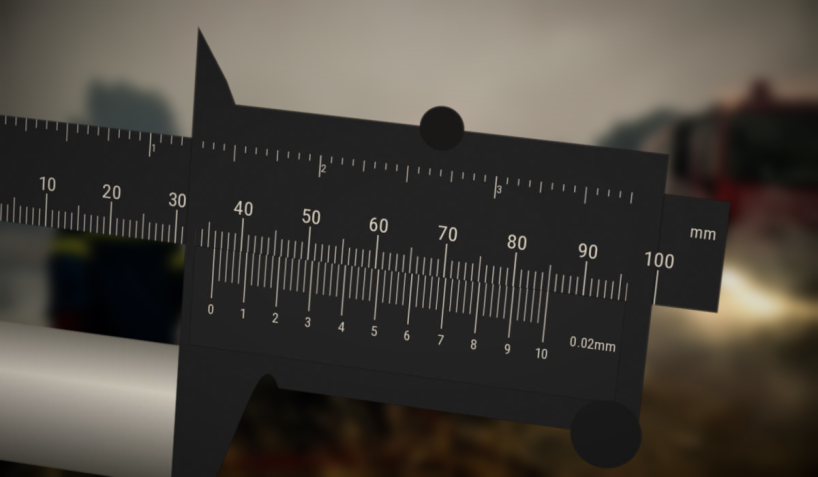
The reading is 36.0 mm
